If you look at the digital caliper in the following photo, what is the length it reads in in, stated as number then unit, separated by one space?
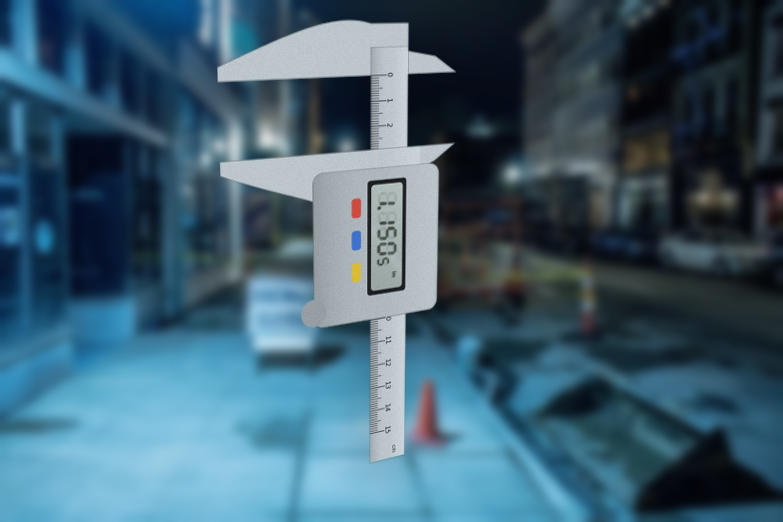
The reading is 1.1505 in
